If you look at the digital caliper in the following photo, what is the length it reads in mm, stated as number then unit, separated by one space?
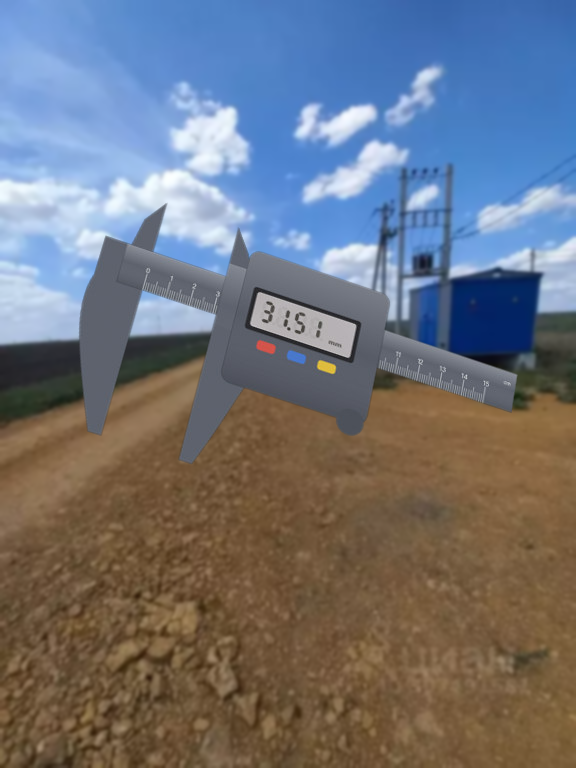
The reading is 31.51 mm
